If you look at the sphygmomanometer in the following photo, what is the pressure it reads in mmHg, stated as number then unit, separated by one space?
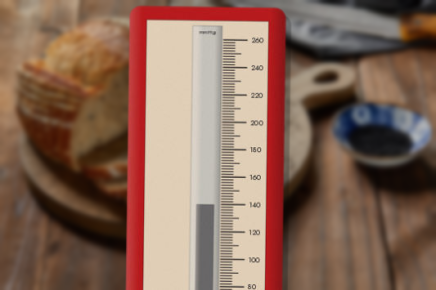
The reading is 140 mmHg
